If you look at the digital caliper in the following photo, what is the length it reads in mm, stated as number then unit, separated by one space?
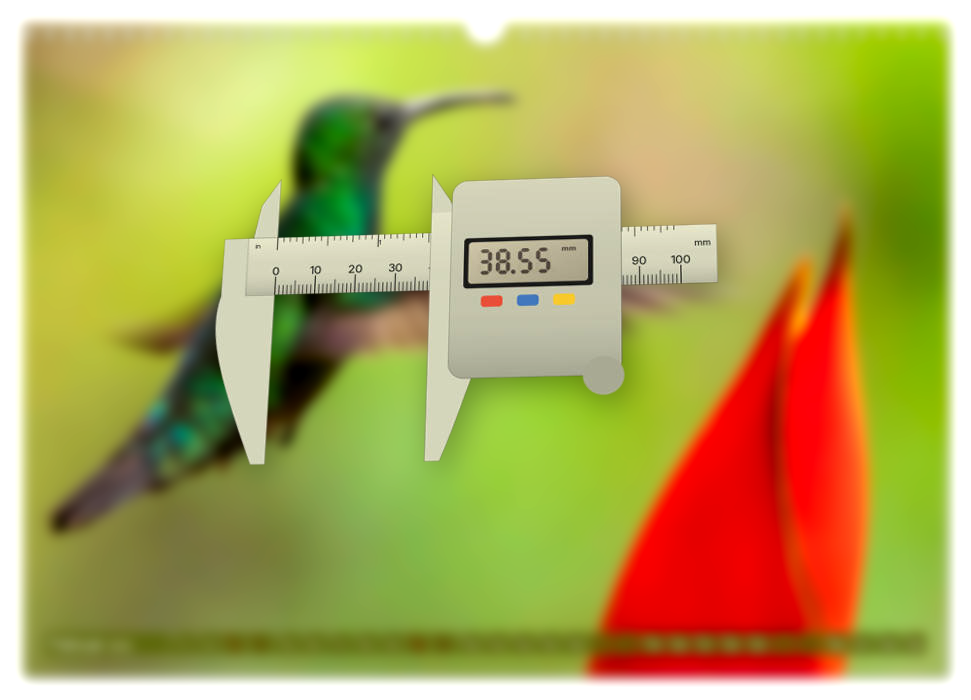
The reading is 38.55 mm
